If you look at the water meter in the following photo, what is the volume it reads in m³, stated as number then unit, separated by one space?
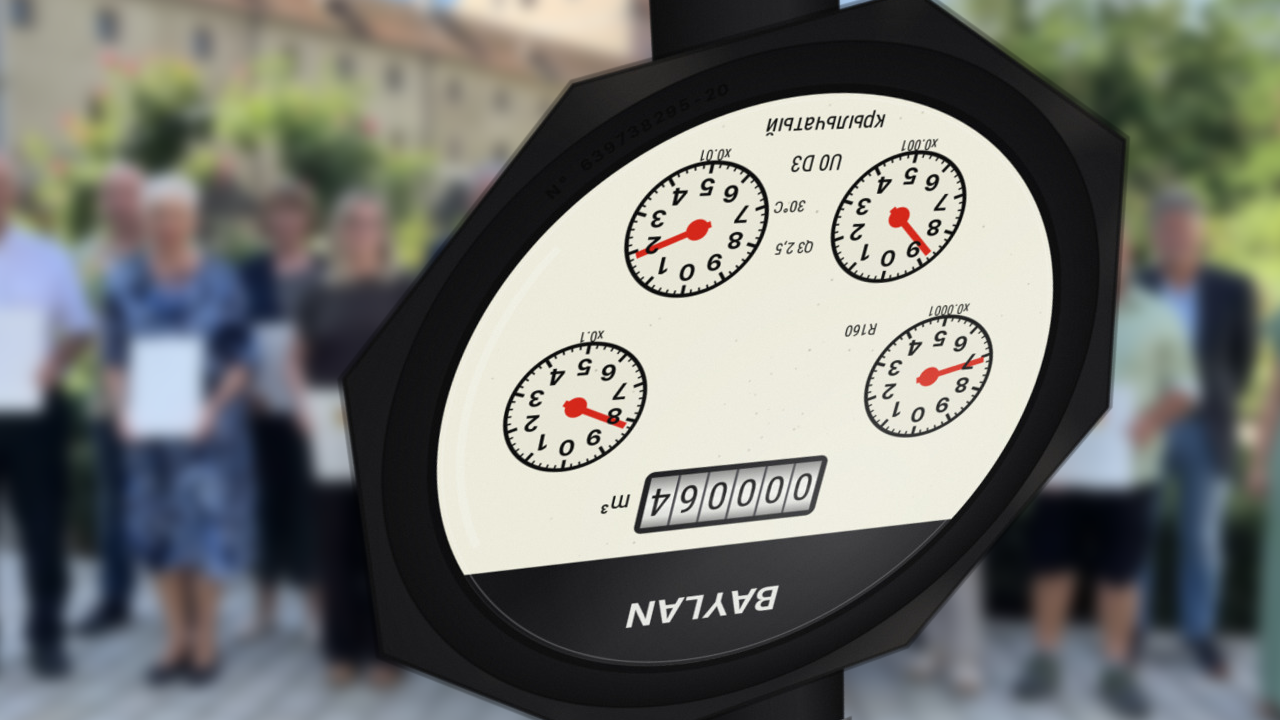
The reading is 64.8187 m³
